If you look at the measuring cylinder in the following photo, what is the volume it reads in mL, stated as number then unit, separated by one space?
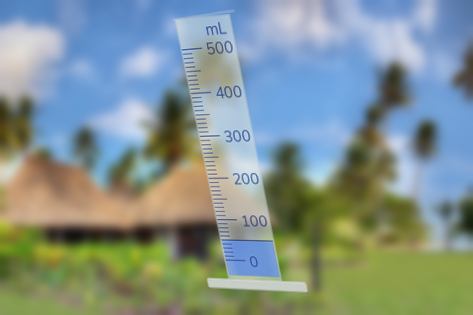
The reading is 50 mL
